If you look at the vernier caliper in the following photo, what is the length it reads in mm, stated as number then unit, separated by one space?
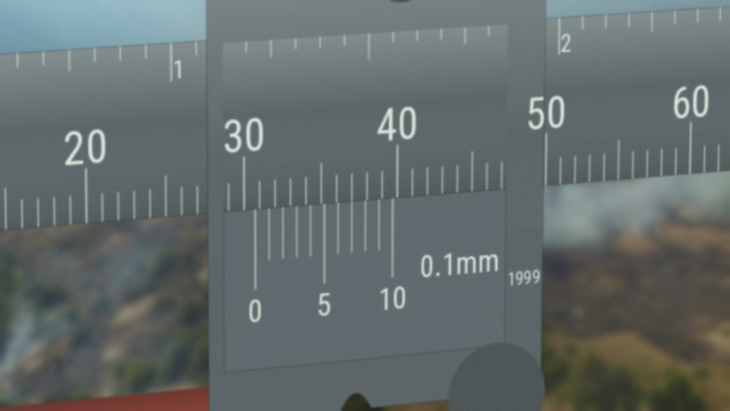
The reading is 30.7 mm
